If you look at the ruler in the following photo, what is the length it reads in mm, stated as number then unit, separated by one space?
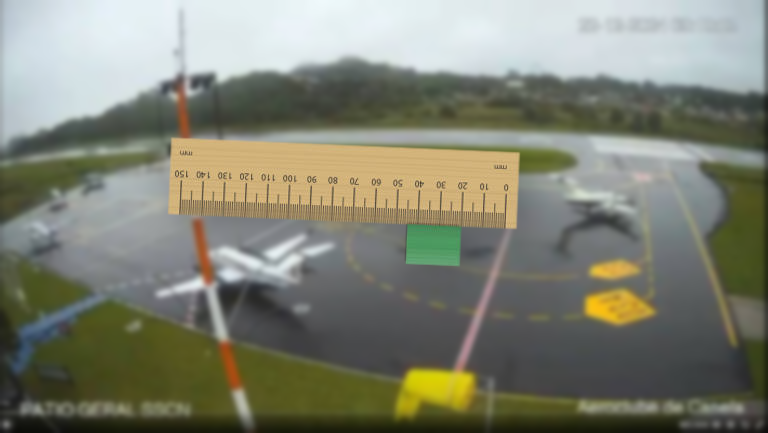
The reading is 25 mm
